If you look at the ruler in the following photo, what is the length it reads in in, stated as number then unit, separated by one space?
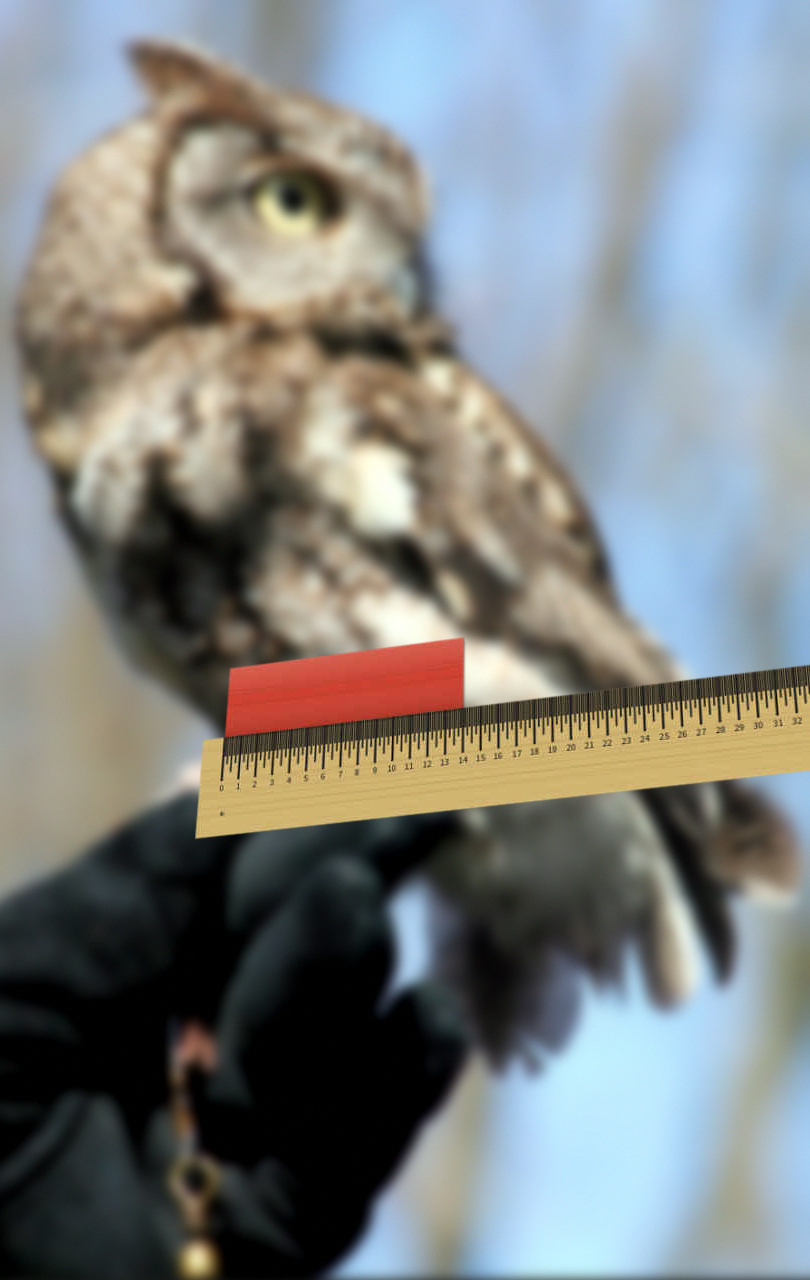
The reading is 14 in
